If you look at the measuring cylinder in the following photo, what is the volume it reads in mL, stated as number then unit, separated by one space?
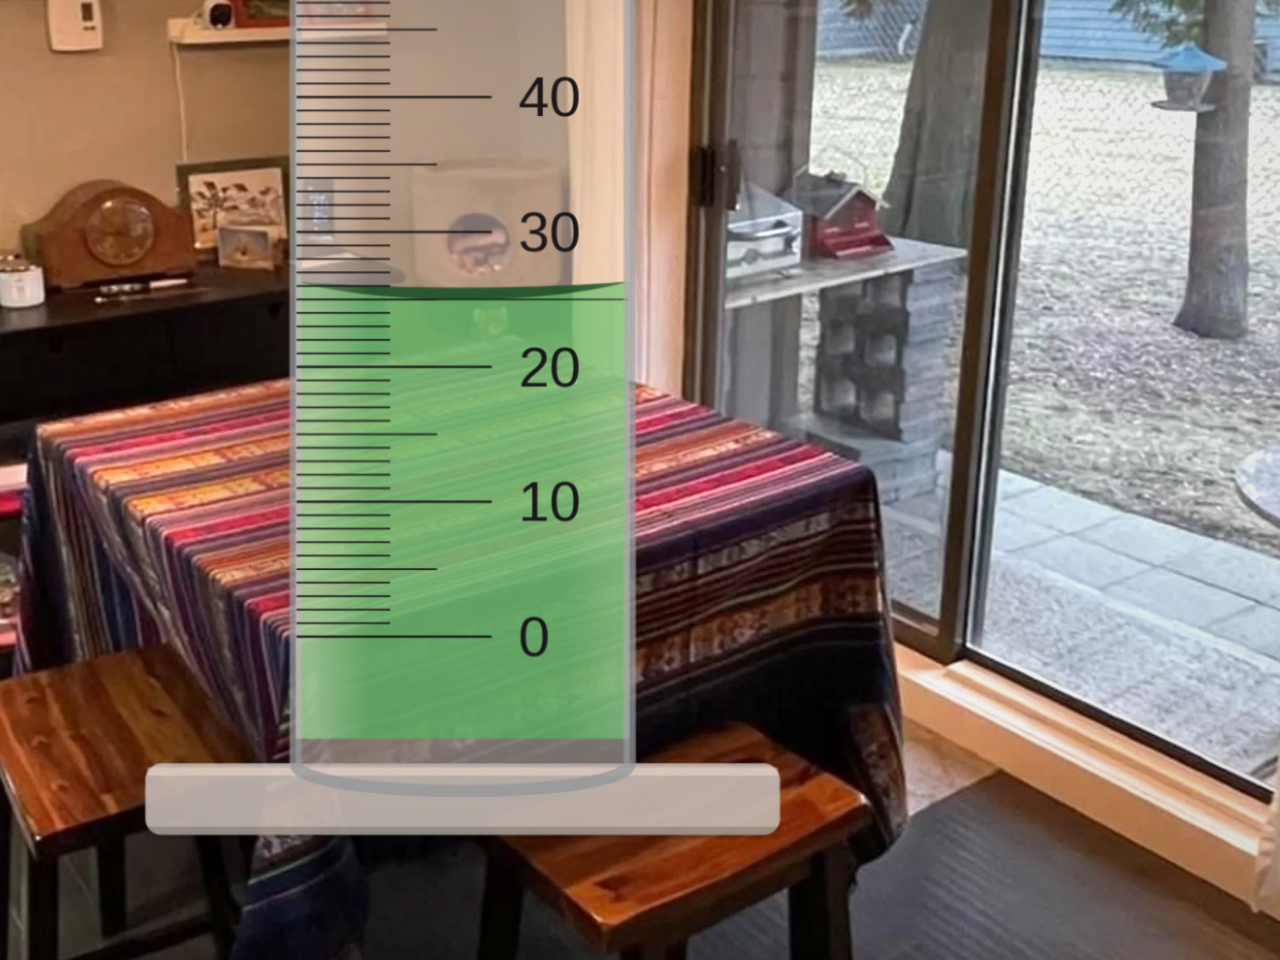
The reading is 25 mL
